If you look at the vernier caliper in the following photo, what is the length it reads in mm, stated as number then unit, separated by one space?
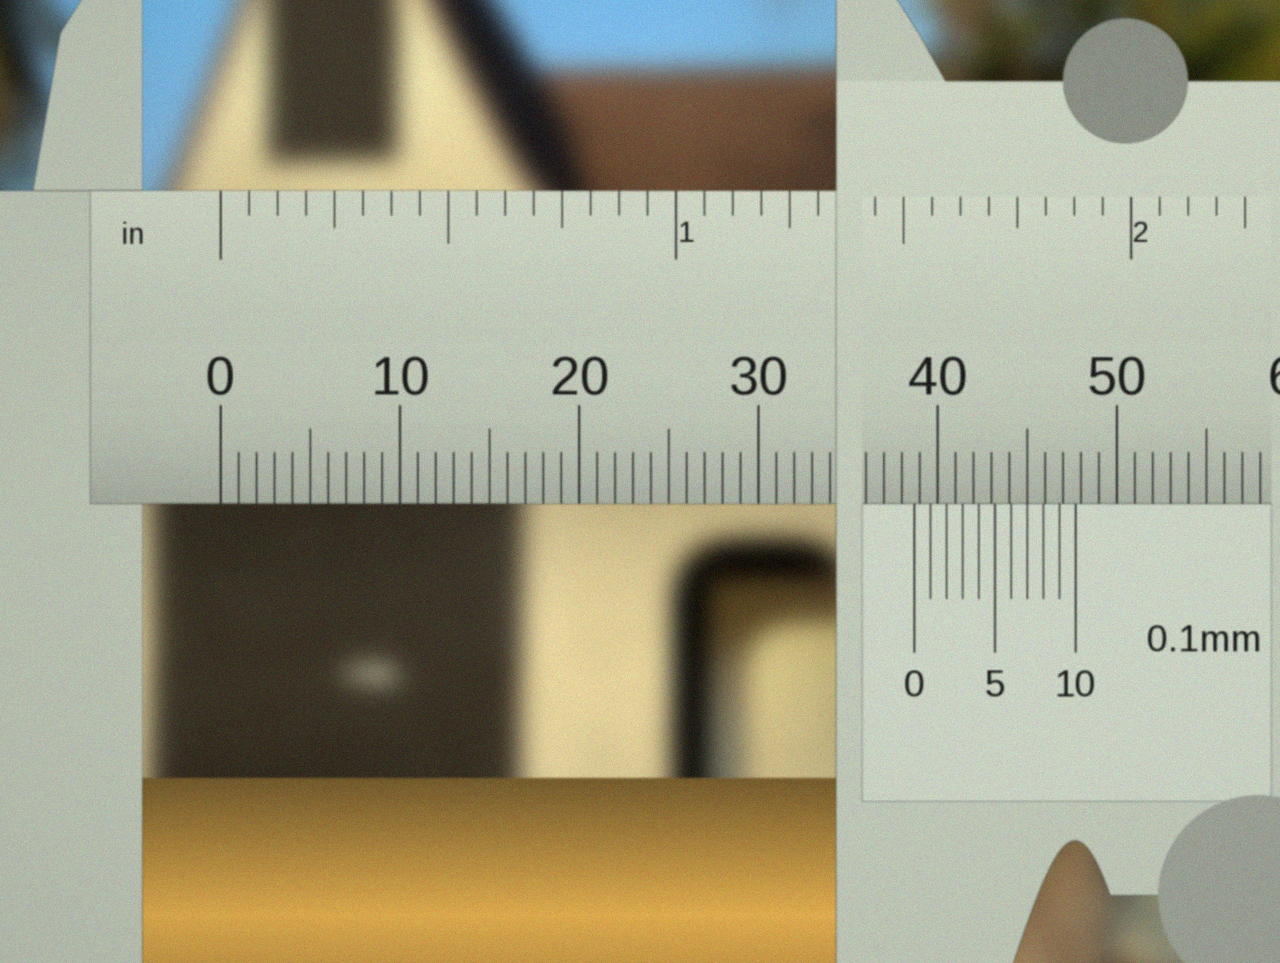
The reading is 38.7 mm
